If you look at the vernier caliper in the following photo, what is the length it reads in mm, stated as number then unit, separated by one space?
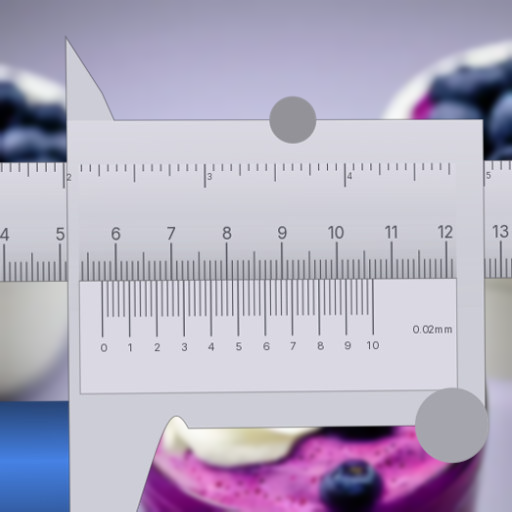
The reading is 57.5 mm
